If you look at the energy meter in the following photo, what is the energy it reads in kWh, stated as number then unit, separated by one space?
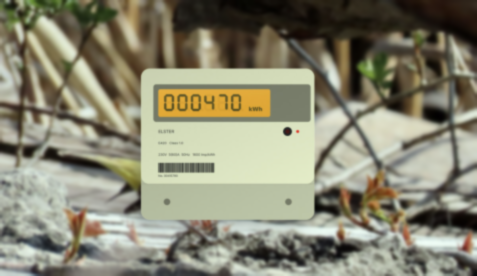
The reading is 470 kWh
